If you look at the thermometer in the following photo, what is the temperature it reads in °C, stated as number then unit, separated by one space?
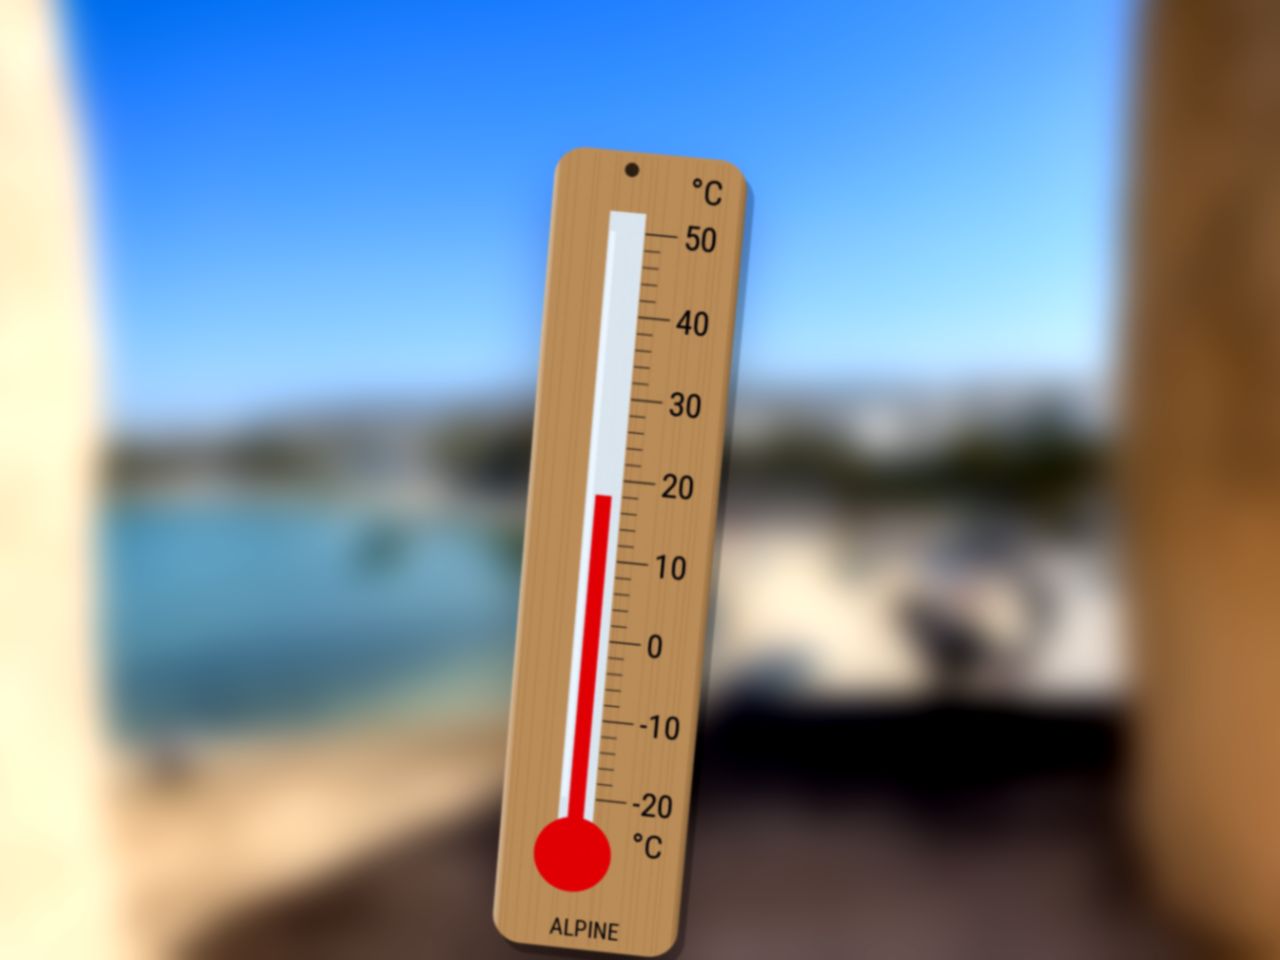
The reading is 18 °C
